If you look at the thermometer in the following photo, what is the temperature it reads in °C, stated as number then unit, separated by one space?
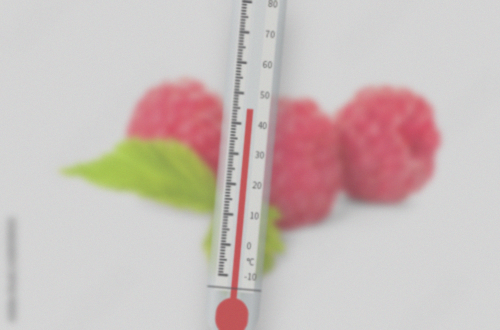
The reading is 45 °C
